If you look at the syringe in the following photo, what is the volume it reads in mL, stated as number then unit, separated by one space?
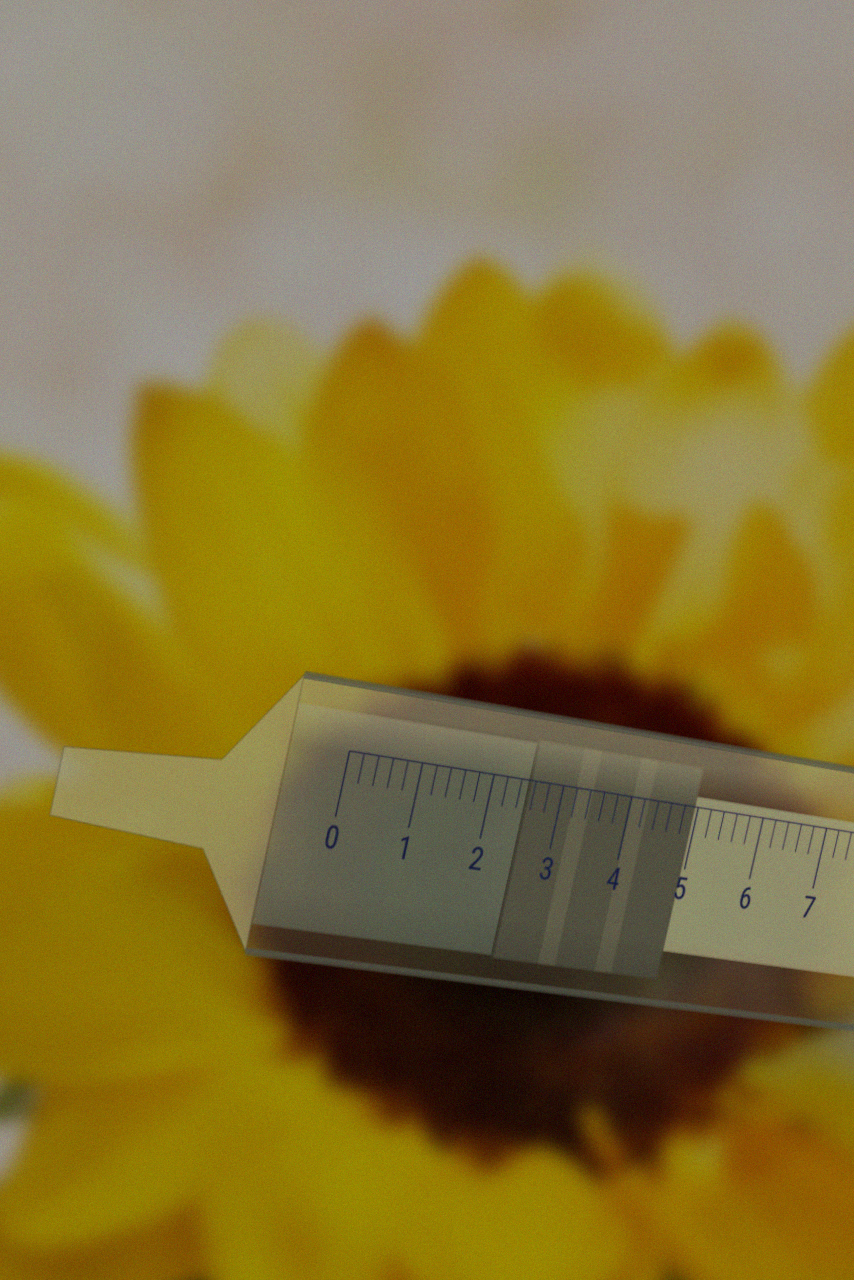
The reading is 2.5 mL
